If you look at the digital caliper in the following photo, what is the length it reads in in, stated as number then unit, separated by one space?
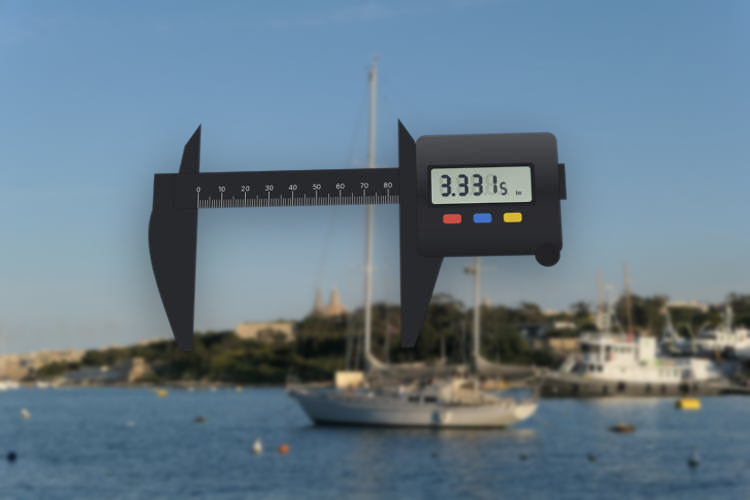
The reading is 3.3315 in
